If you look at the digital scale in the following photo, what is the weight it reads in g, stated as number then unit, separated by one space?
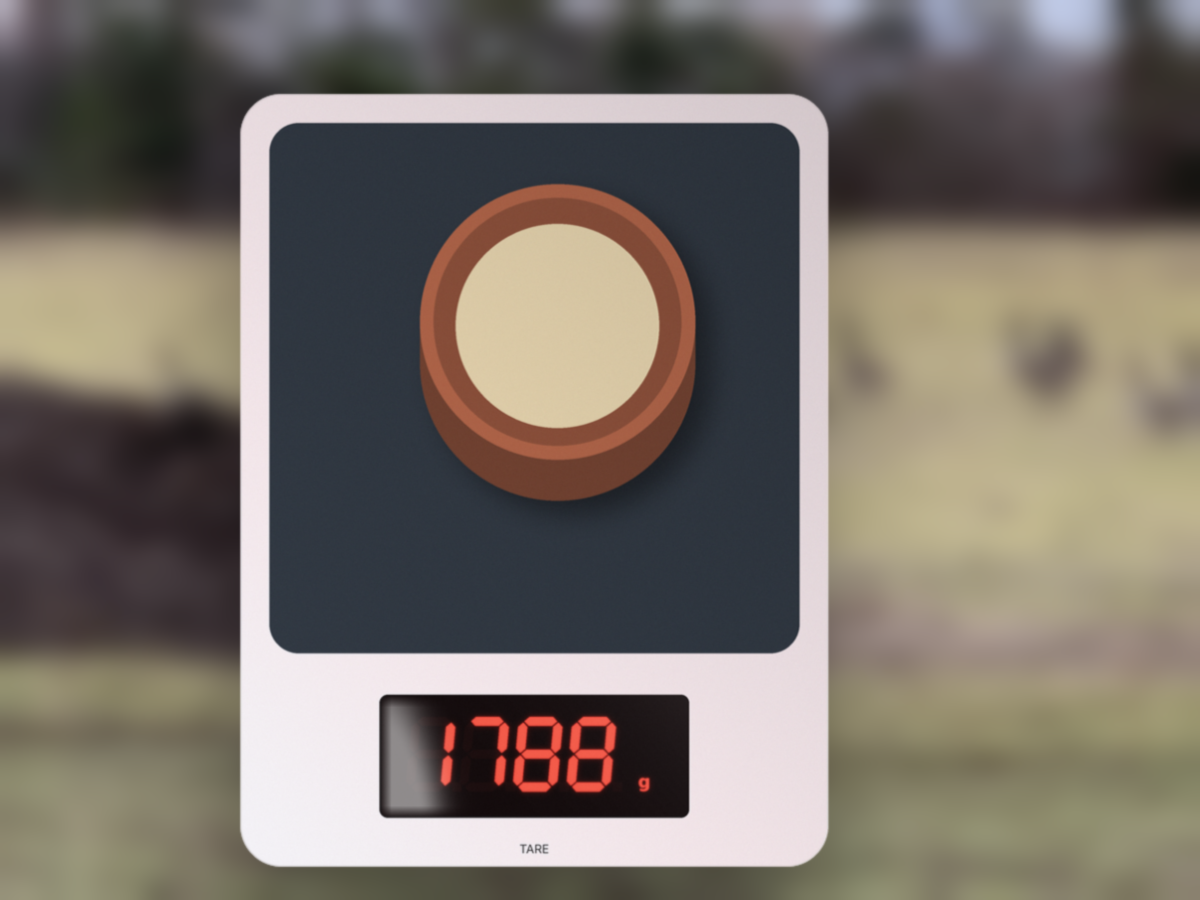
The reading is 1788 g
